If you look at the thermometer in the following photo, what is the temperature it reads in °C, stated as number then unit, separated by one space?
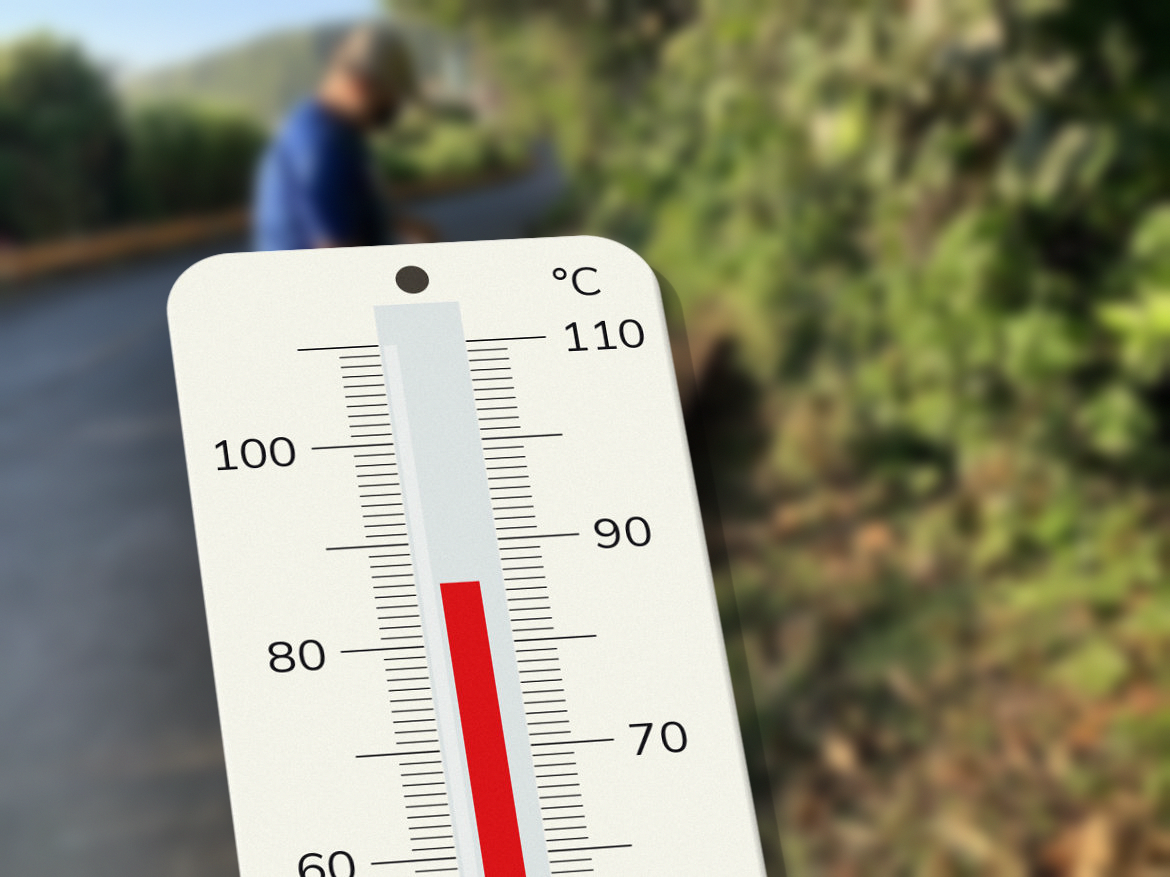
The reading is 86 °C
